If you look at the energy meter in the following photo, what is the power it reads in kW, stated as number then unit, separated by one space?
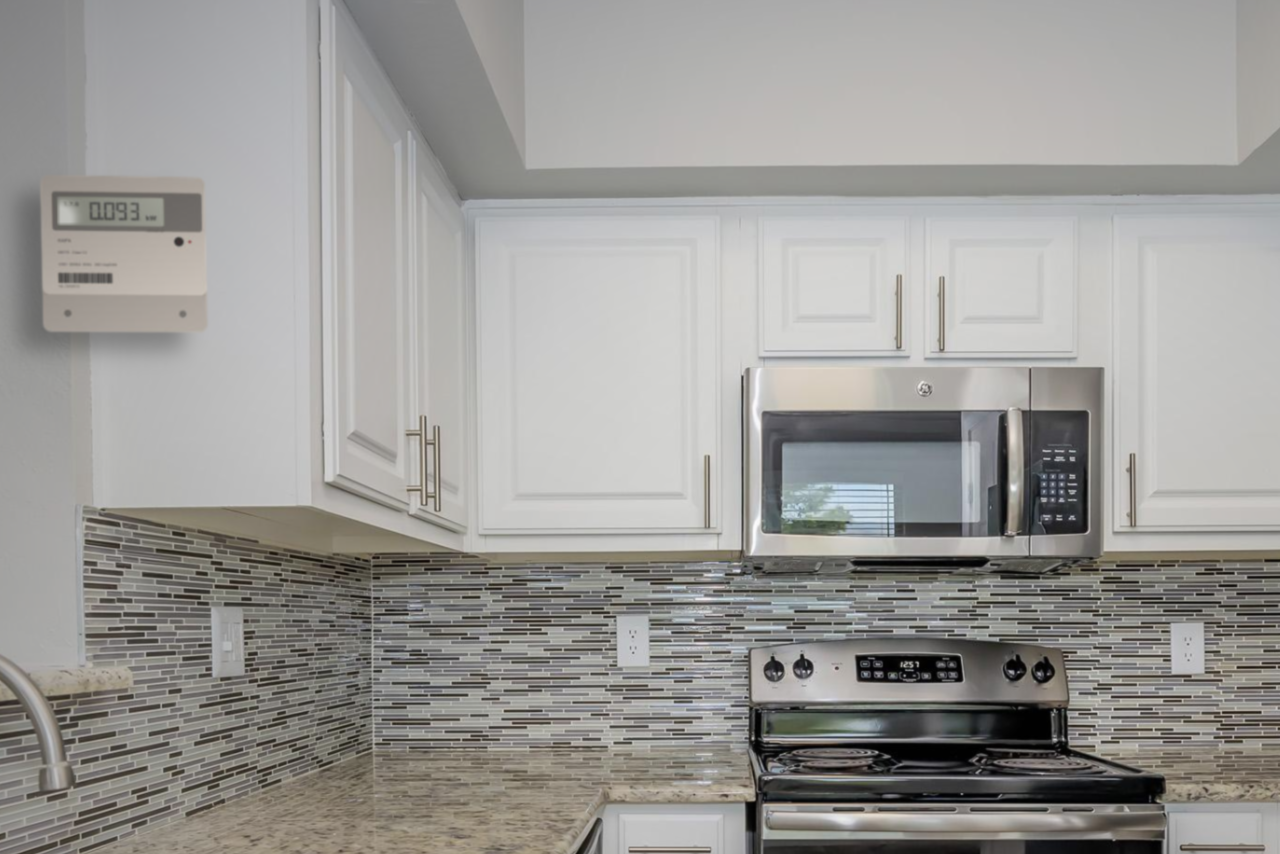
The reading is 0.093 kW
